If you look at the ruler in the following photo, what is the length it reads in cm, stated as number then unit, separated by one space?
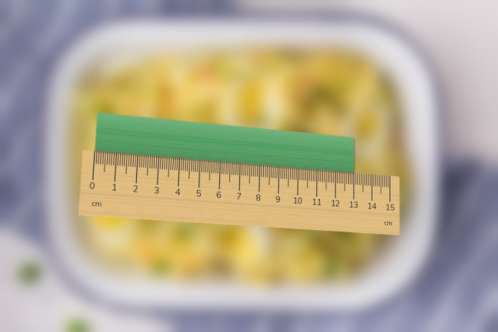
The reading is 13 cm
